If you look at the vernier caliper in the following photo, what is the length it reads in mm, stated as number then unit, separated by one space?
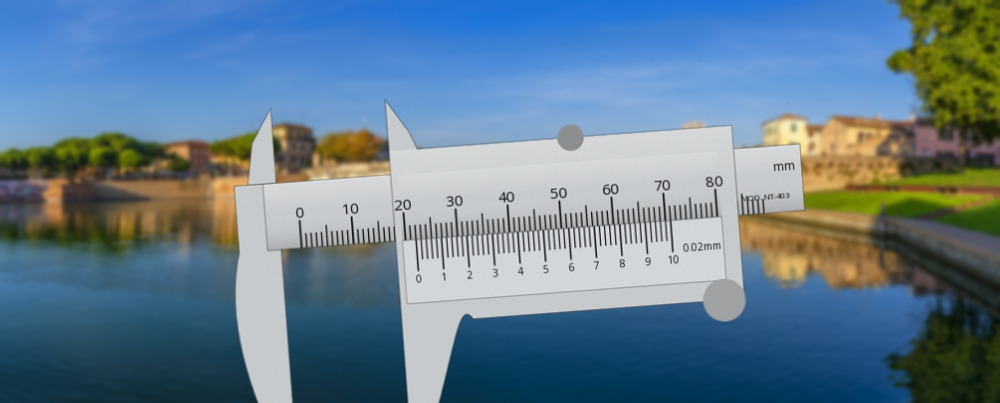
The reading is 22.0 mm
